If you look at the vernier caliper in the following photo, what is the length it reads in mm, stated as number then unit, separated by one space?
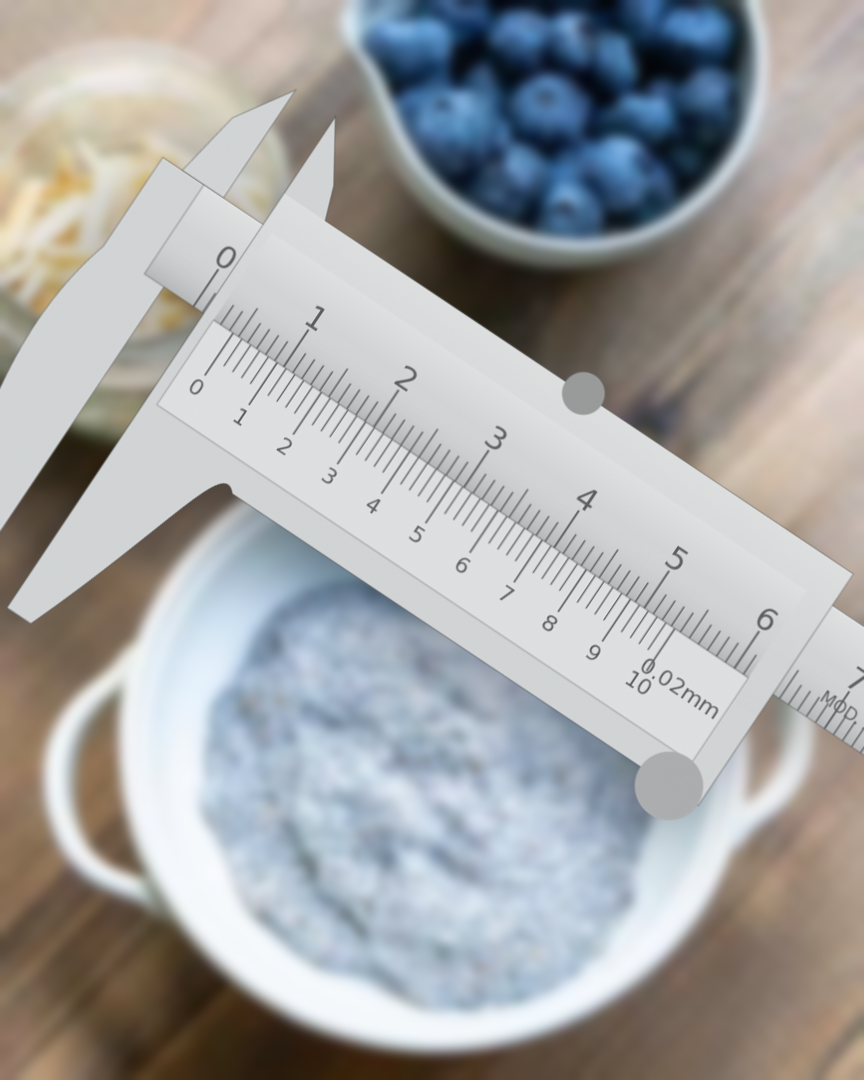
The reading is 4.4 mm
